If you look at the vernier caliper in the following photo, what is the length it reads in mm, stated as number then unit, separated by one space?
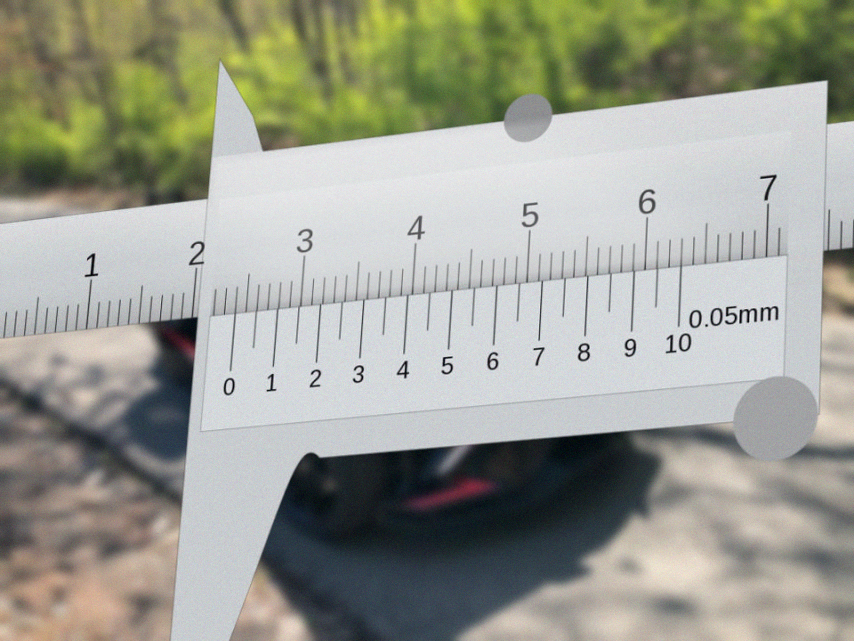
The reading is 24.0 mm
